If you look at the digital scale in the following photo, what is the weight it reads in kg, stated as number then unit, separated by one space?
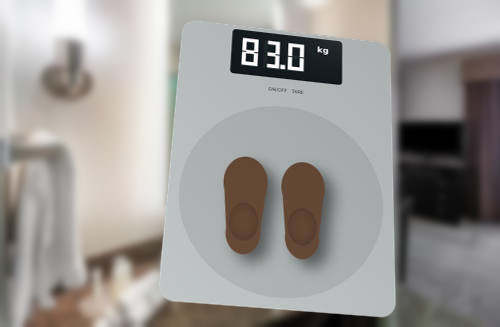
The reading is 83.0 kg
